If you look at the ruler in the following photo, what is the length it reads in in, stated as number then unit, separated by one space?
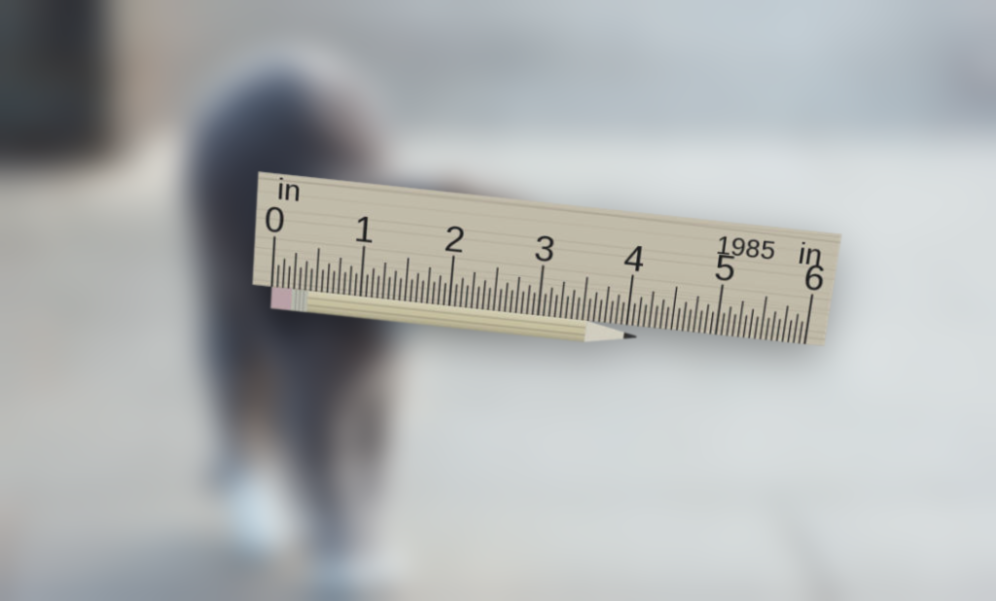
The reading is 4.125 in
